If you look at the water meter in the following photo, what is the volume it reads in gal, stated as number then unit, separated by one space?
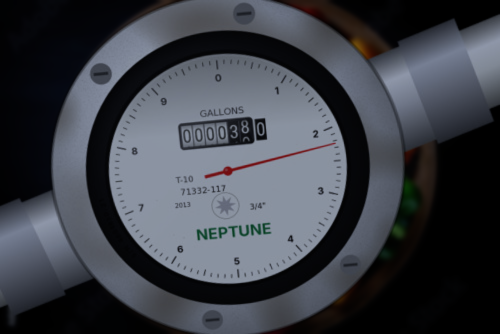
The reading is 382.2 gal
